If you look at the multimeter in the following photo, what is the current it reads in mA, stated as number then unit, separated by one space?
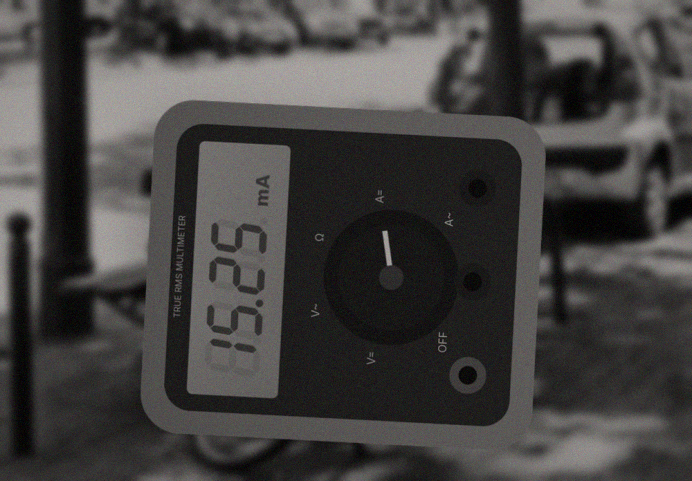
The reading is 15.25 mA
